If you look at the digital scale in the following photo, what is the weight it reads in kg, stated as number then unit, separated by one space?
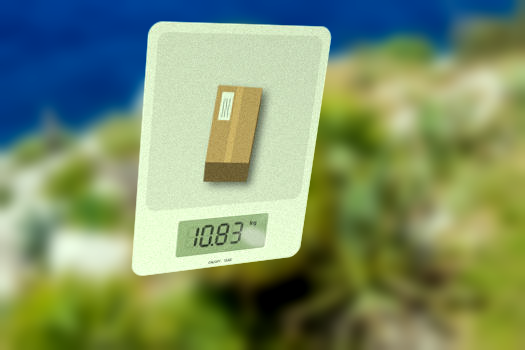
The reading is 10.83 kg
